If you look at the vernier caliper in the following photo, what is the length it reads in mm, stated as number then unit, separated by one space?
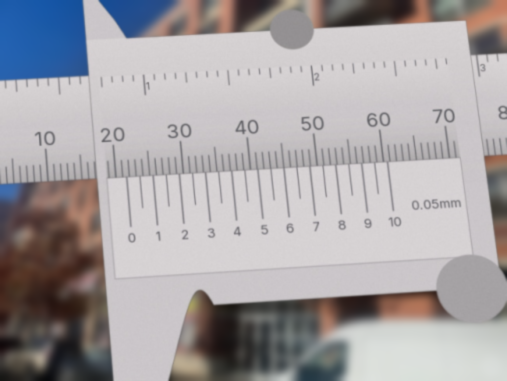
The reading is 21.6 mm
